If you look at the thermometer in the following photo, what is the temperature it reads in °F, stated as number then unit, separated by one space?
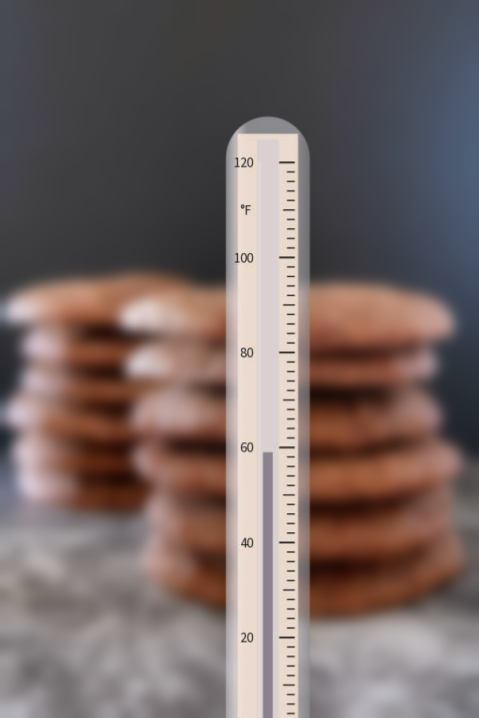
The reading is 59 °F
